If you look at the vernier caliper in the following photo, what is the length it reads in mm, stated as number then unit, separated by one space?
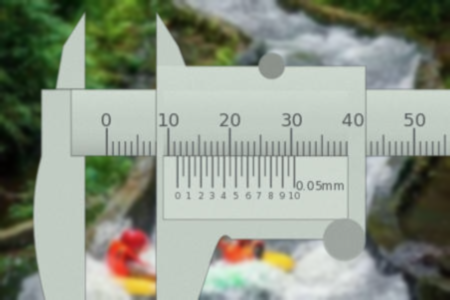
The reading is 11.5 mm
